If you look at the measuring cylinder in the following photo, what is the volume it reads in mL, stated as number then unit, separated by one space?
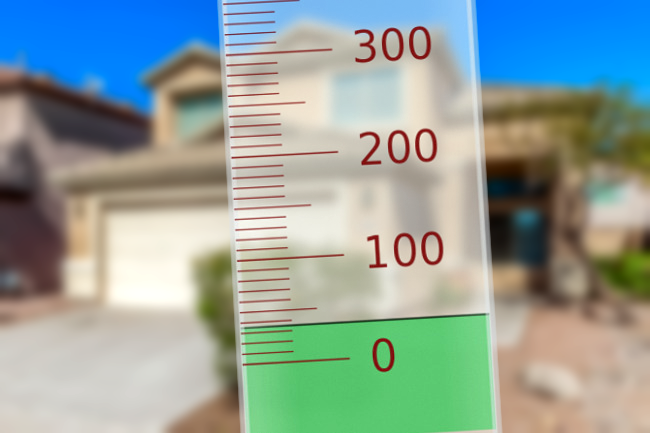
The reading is 35 mL
